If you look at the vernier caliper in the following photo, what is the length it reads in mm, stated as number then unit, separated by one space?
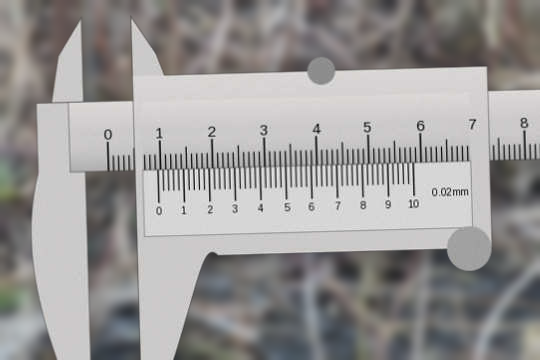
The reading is 9.5 mm
